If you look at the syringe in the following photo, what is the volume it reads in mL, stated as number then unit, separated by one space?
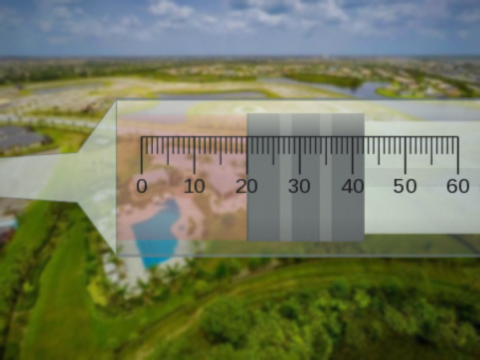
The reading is 20 mL
